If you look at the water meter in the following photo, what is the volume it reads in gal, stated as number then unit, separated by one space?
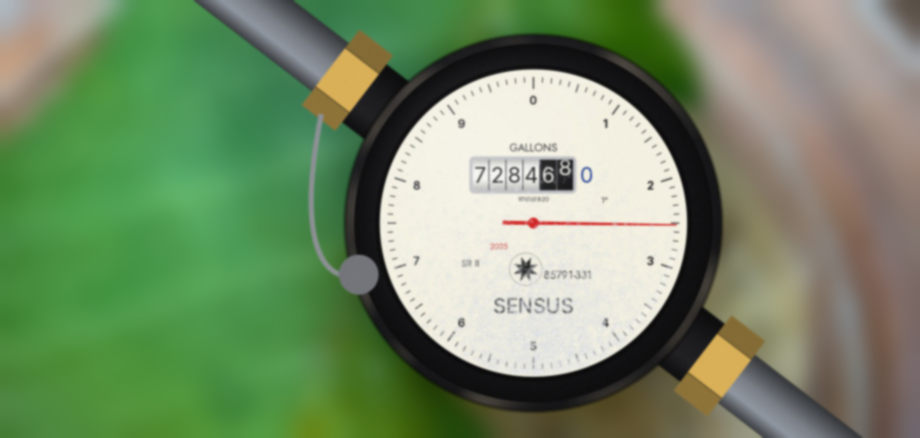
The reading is 7284682.5 gal
